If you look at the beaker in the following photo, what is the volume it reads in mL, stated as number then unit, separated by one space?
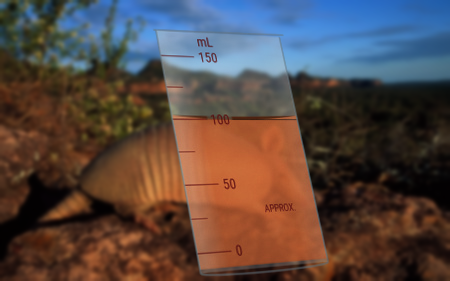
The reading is 100 mL
